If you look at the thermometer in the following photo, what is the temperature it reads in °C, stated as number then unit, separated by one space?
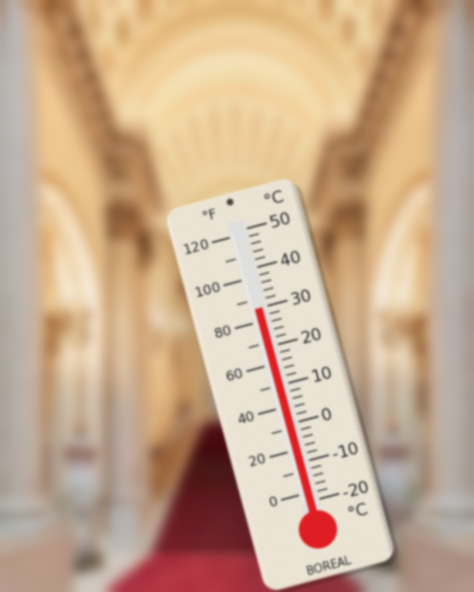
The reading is 30 °C
